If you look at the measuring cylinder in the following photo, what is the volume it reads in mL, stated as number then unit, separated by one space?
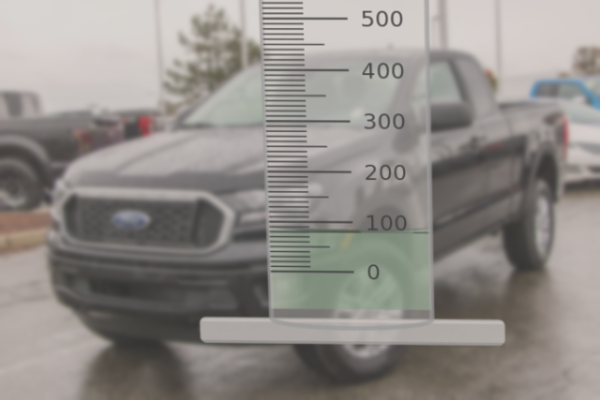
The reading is 80 mL
